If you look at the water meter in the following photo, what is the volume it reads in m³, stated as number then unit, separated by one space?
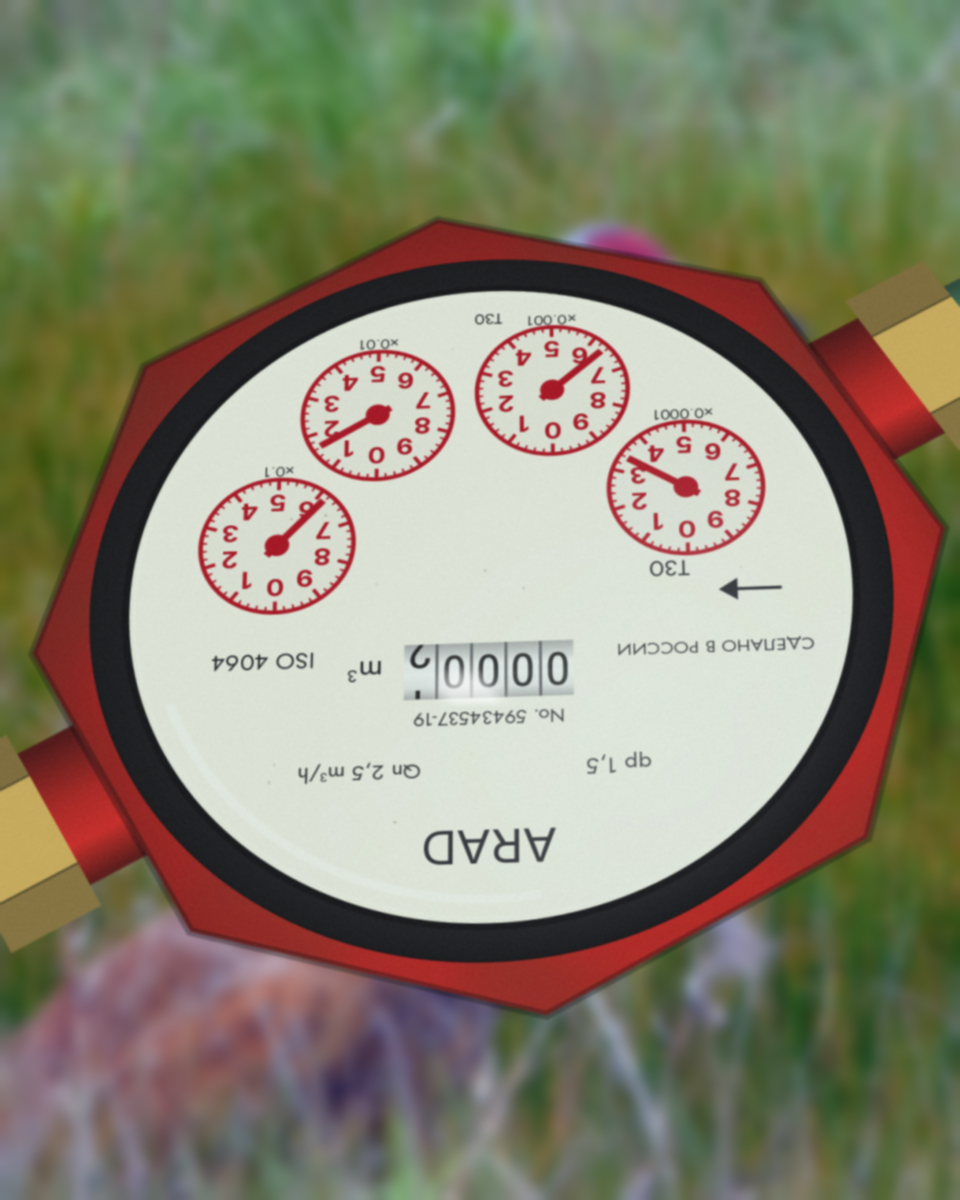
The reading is 1.6163 m³
